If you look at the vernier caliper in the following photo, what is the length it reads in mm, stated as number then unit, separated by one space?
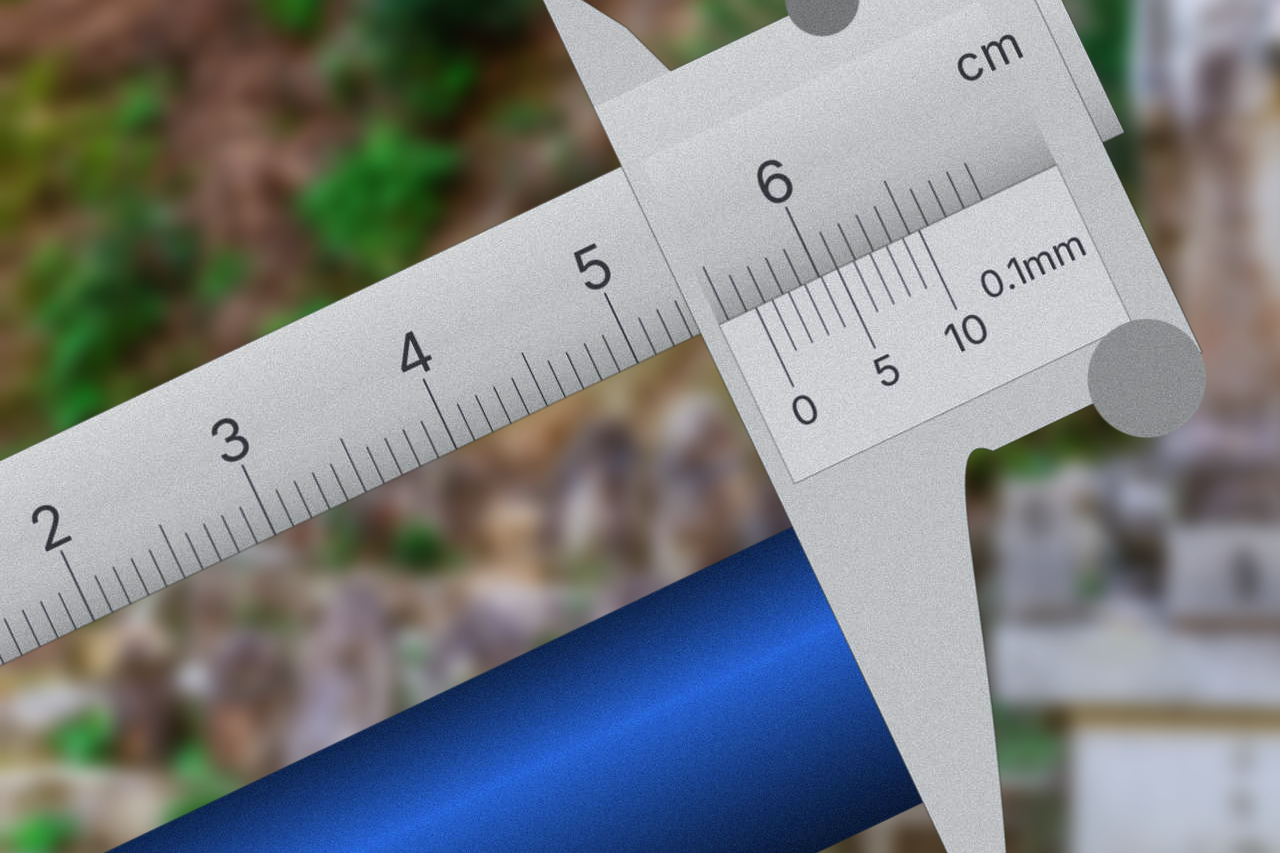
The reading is 56.5 mm
